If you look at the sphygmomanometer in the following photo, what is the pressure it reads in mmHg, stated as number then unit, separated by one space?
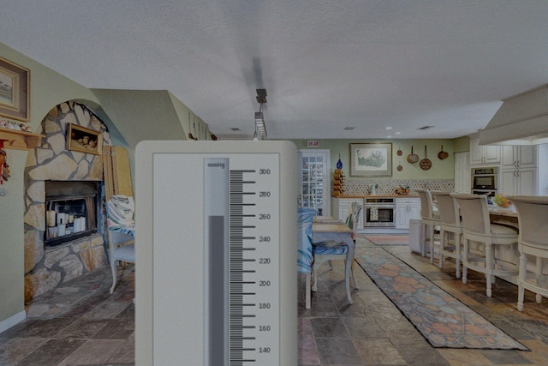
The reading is 260 mmHg
